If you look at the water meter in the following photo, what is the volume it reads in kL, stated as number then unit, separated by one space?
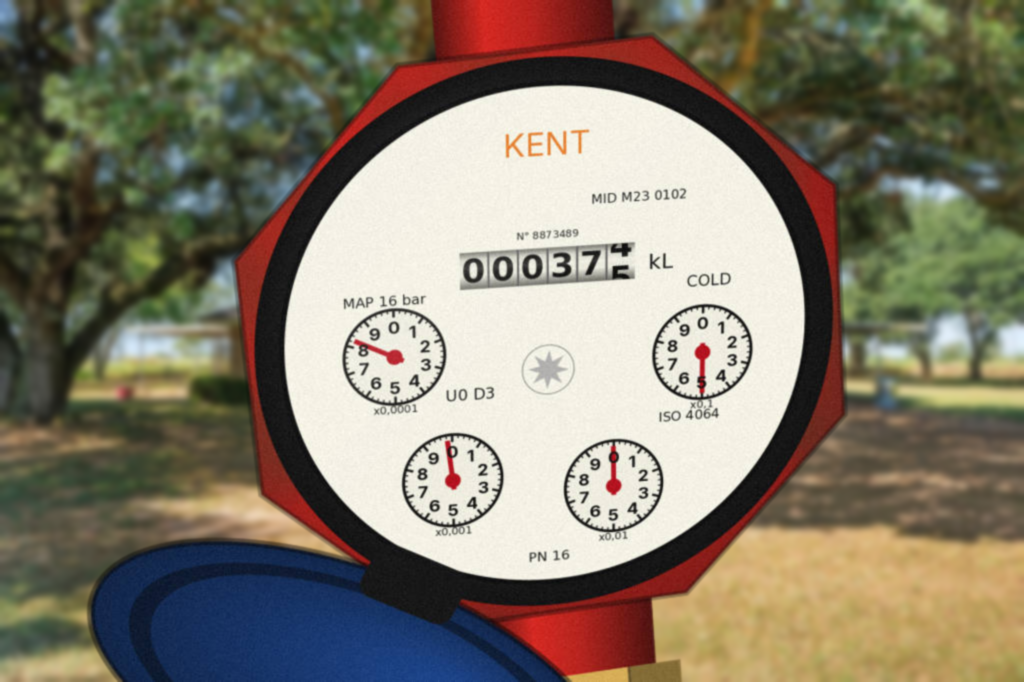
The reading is 374.4998 kL
